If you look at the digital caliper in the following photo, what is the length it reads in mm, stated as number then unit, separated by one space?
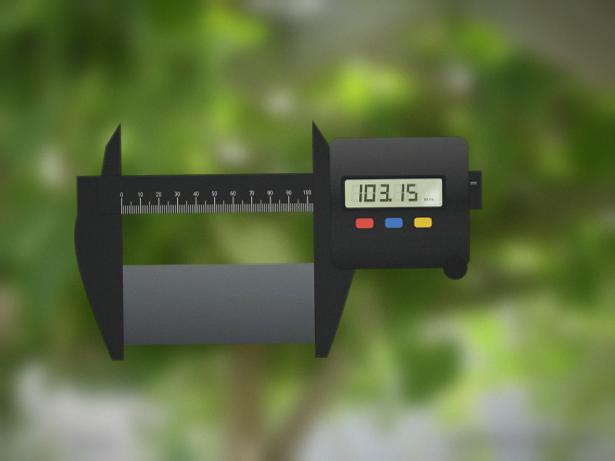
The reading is 103.15 mm
